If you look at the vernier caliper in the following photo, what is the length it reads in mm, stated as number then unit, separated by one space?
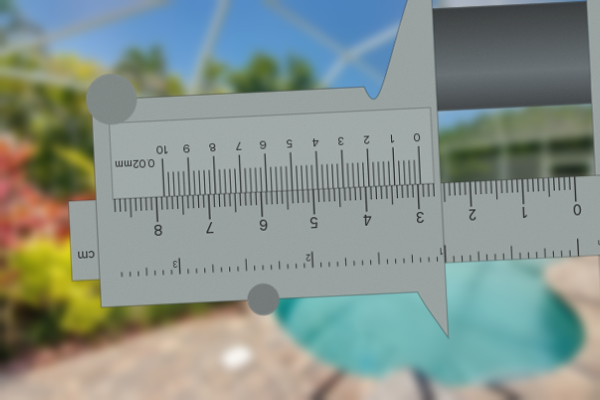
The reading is 29.5 mm
